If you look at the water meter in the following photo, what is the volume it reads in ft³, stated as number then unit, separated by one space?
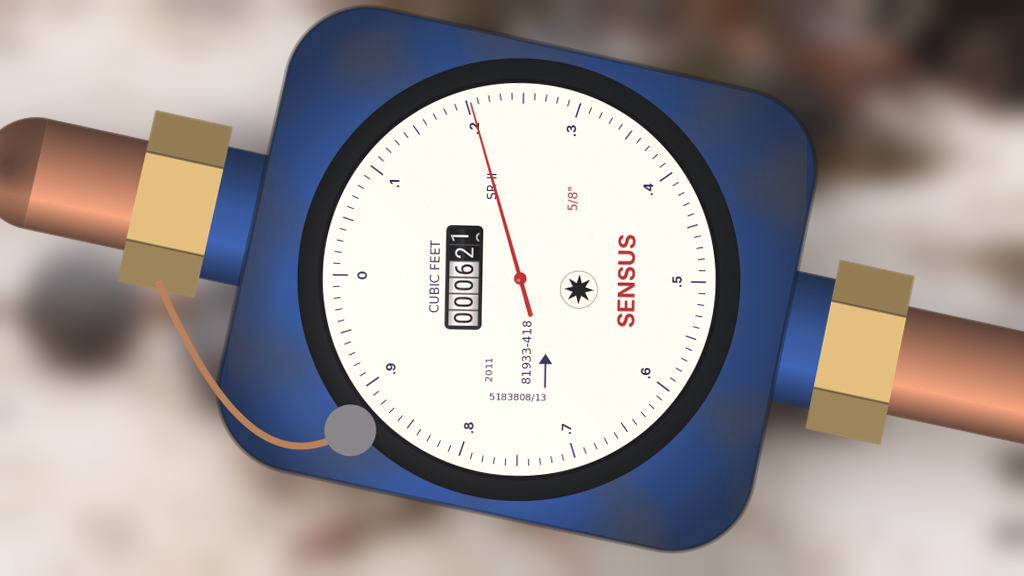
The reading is 621.20 ft³
